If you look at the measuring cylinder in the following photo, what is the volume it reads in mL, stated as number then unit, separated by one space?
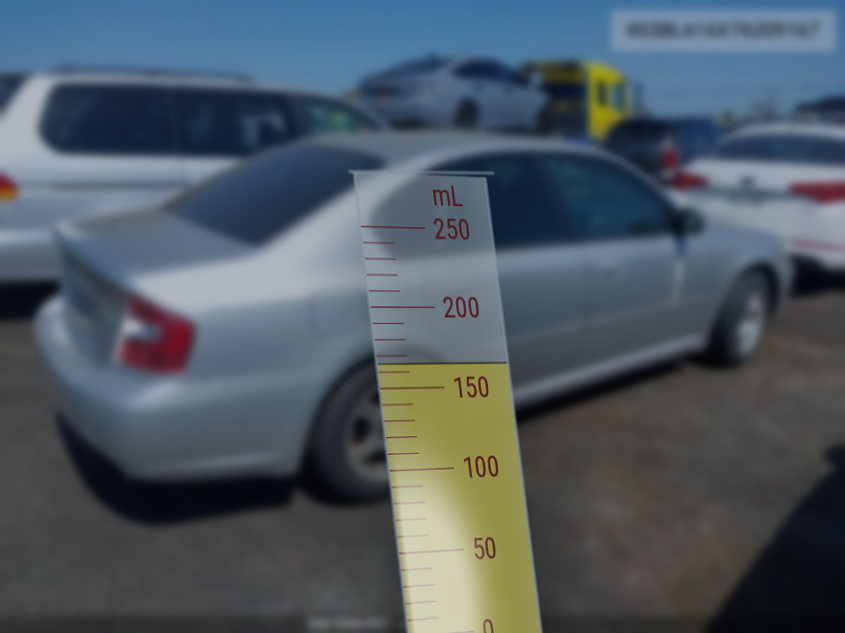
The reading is 165 mL
